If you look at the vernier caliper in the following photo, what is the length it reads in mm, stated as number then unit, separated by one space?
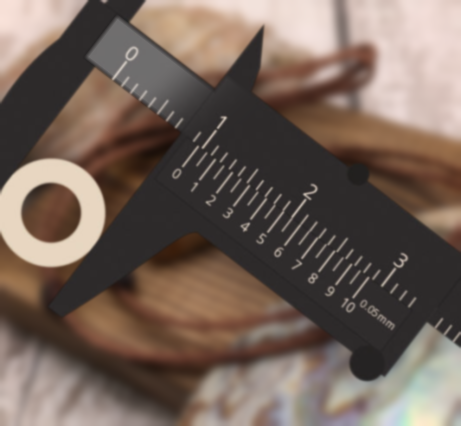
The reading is 9.6 mm
